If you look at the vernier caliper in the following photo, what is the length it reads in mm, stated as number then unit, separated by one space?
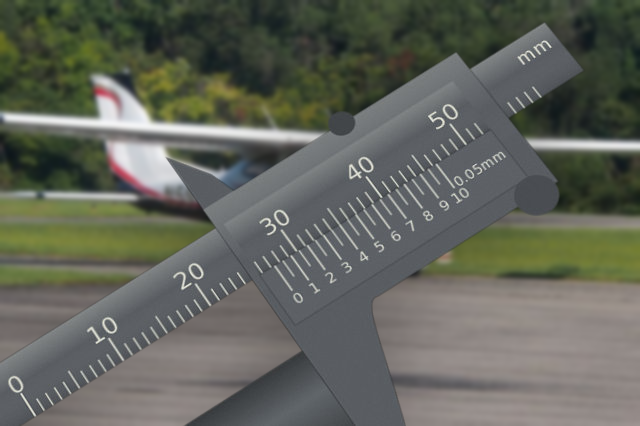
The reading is 27.4 mm
